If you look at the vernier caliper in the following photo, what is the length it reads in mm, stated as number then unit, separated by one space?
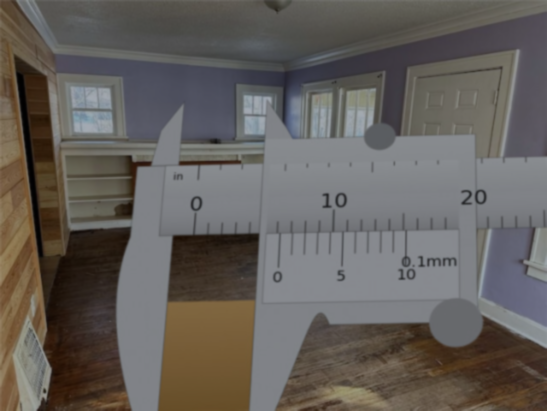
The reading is 6.2 mm
